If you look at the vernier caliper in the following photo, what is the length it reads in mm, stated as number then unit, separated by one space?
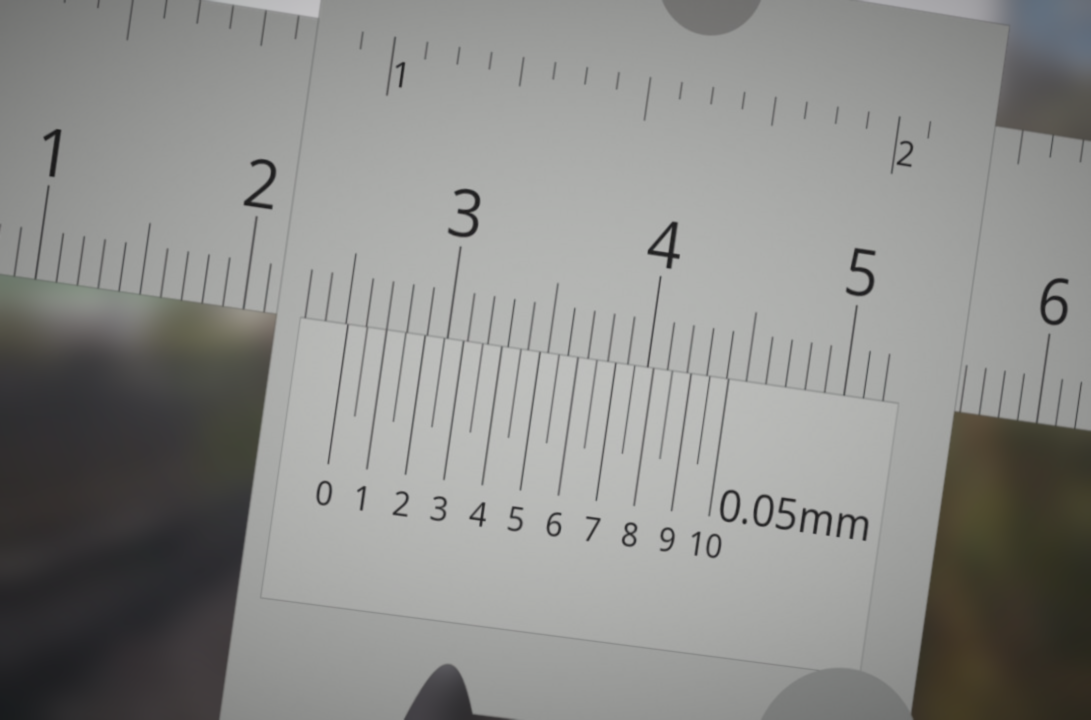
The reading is 25.1 mm
